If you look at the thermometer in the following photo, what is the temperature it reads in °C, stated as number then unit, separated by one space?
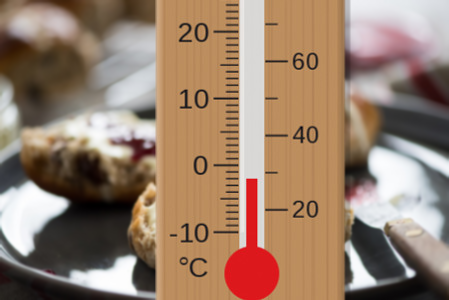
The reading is -2 °C
